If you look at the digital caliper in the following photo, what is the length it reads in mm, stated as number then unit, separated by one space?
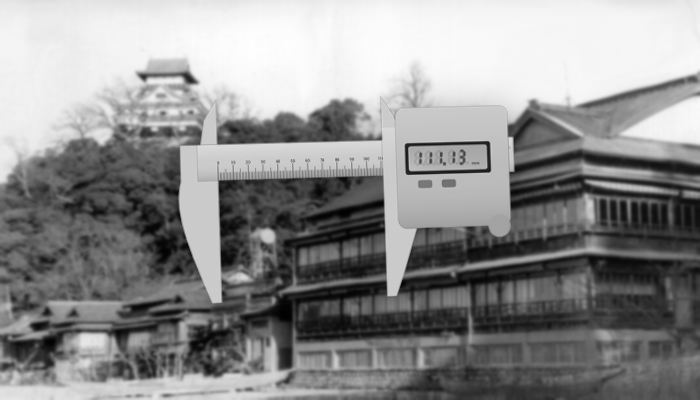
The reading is 111.13 mm
